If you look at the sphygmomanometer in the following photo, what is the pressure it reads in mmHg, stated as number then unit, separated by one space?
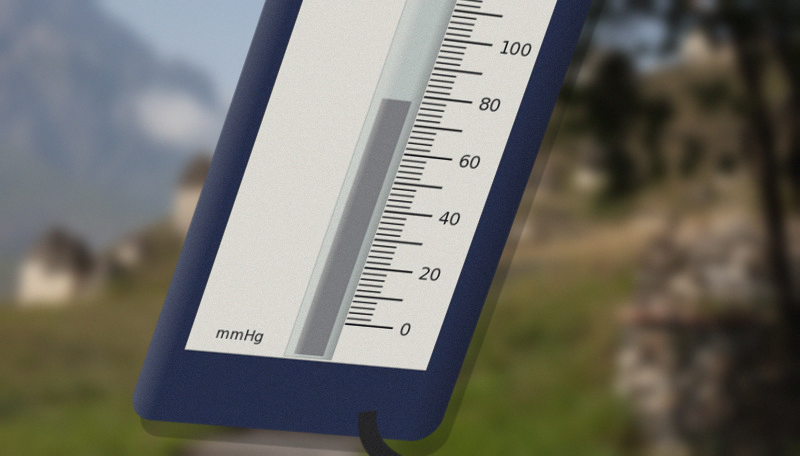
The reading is 78 mmHg
